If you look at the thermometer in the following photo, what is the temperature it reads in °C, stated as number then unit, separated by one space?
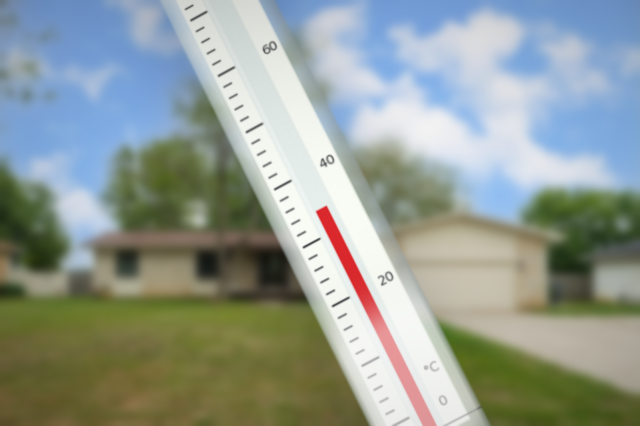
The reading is 34 °C
